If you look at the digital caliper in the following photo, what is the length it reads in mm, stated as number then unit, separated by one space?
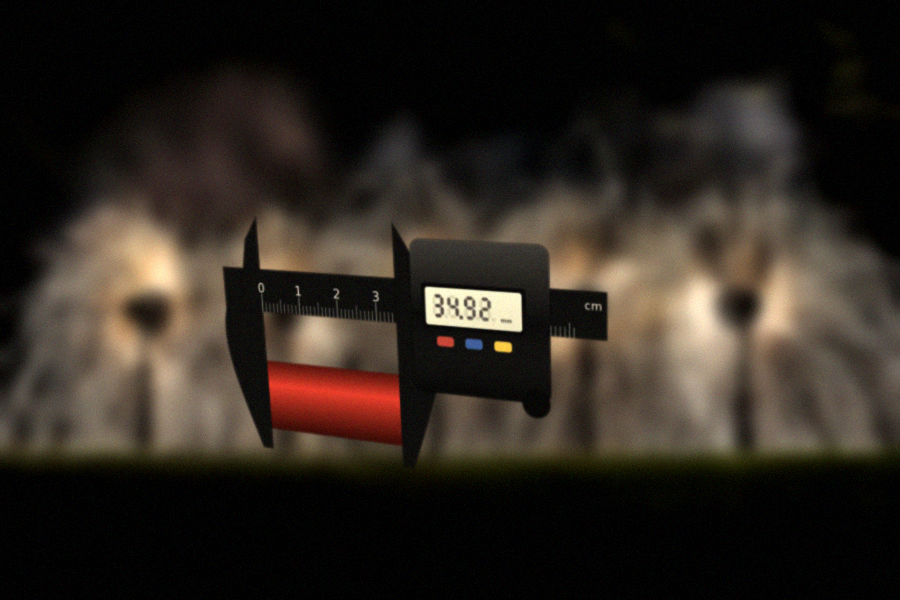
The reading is 34.92 mm
